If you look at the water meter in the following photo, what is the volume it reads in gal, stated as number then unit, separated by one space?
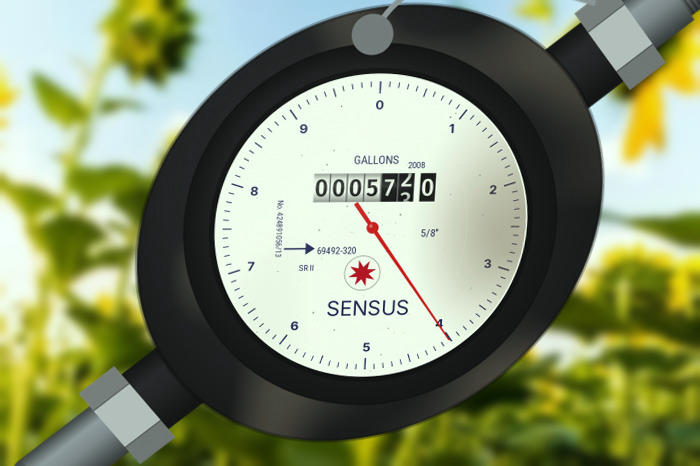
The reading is 5724.0 gal
